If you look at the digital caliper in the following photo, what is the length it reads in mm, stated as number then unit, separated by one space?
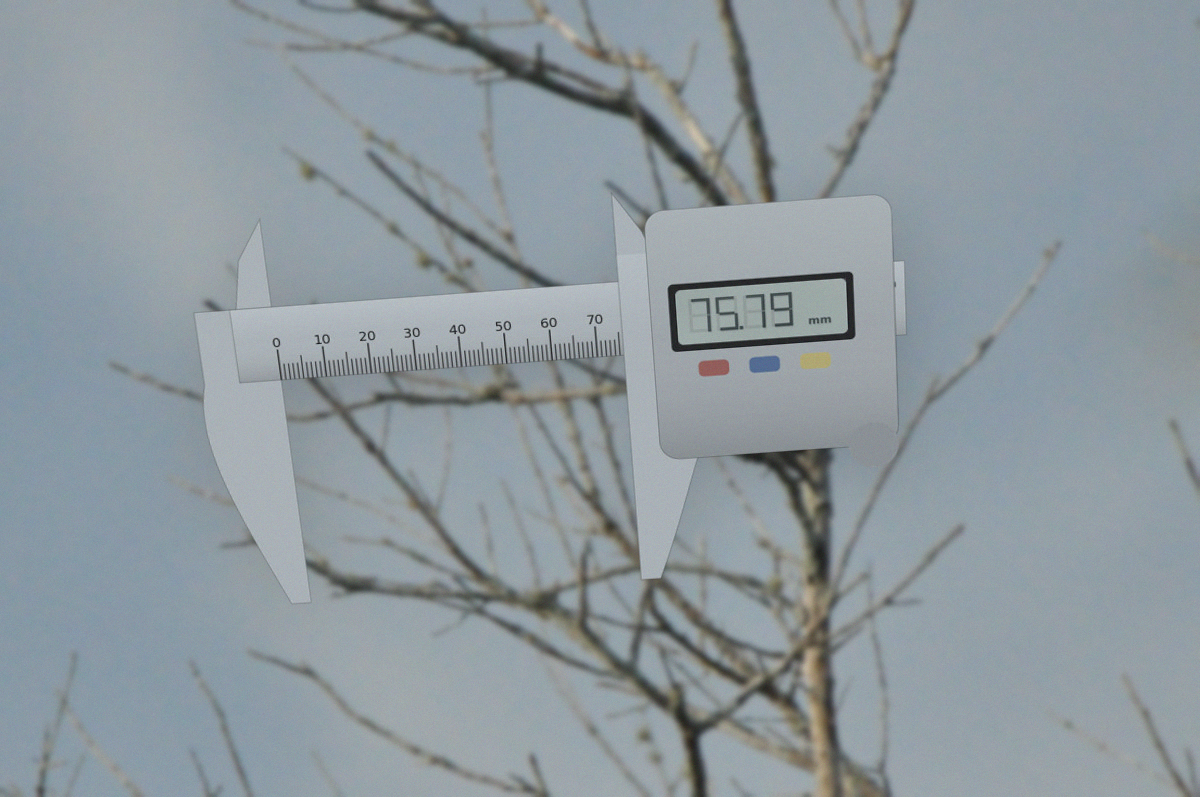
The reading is 75.79 mm
